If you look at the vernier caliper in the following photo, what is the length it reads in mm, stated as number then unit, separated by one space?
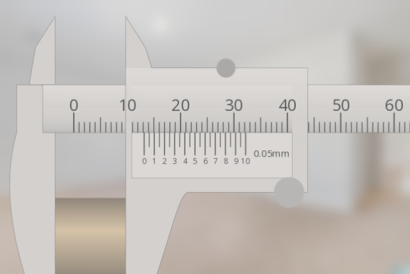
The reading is 13.2 mm
